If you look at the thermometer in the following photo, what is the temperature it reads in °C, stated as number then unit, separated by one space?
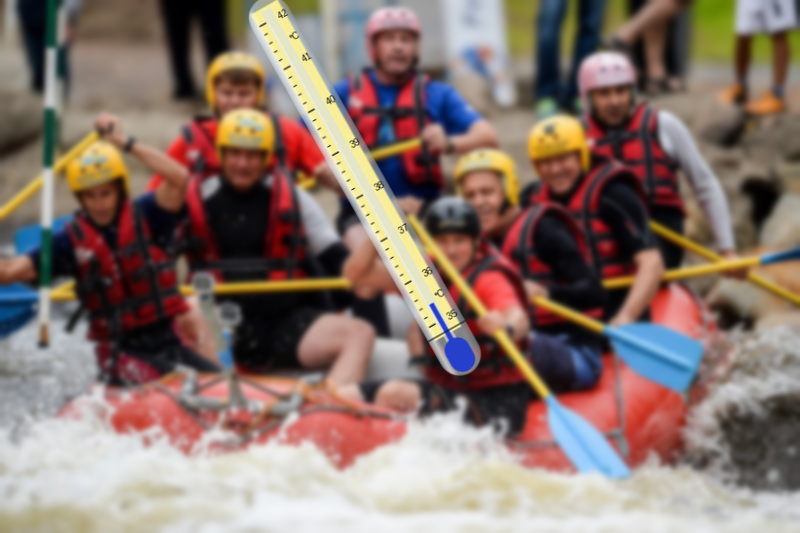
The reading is 35.4 °C
